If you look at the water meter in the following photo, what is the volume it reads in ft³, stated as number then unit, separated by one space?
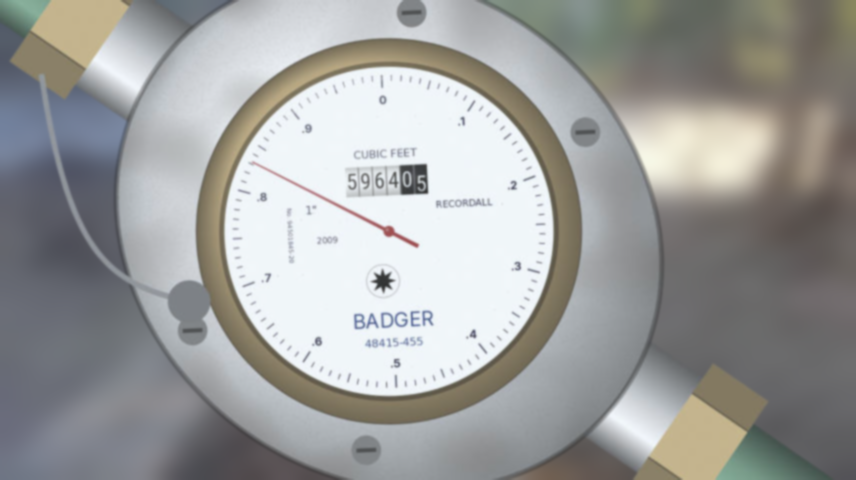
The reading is 596404.83 ft³
